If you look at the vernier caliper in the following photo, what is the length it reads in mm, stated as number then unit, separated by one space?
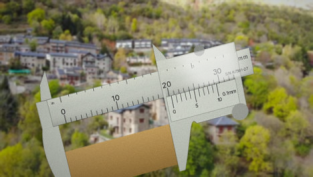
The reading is 20.4 mm
